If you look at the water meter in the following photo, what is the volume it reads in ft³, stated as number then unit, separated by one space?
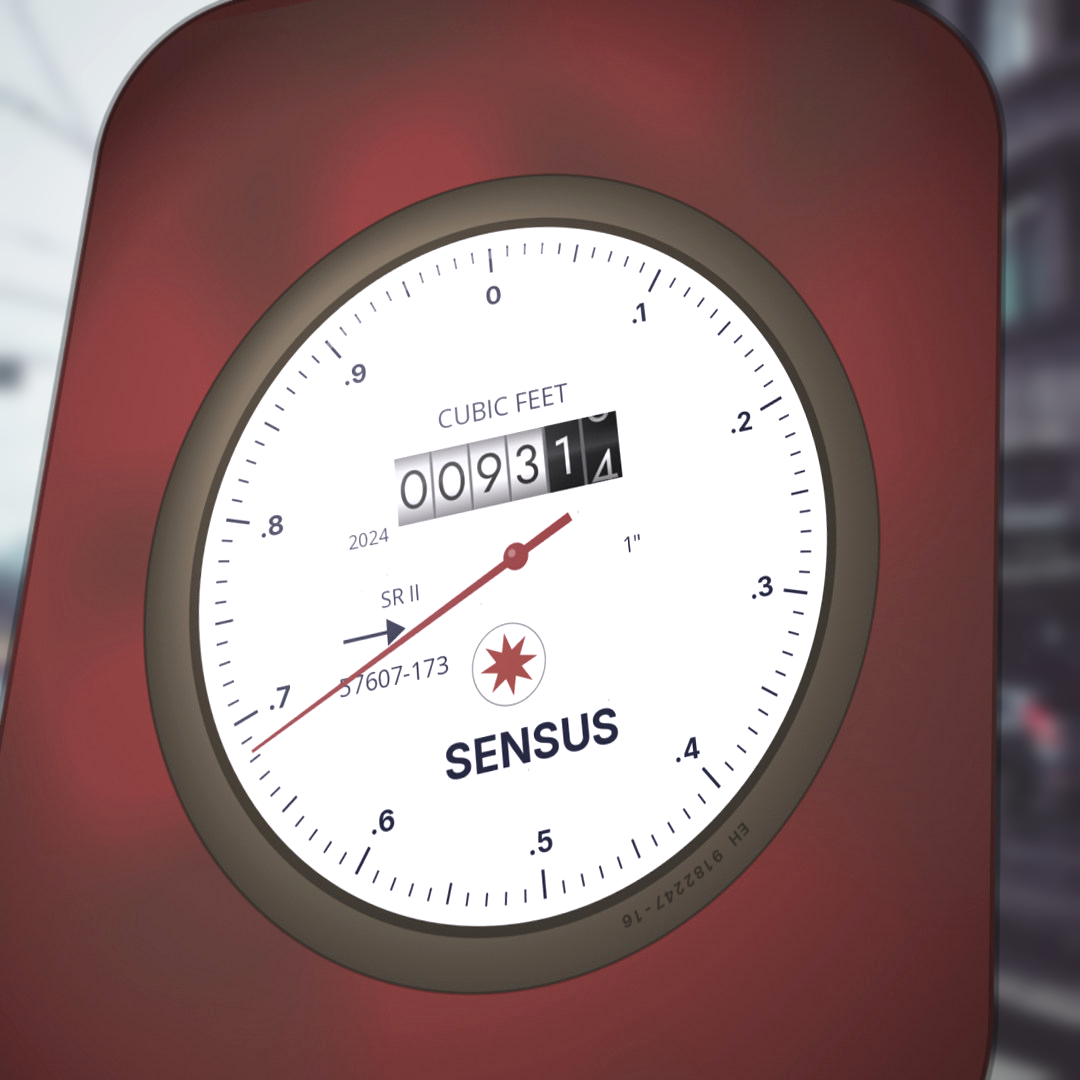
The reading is 9313.68 ft³
